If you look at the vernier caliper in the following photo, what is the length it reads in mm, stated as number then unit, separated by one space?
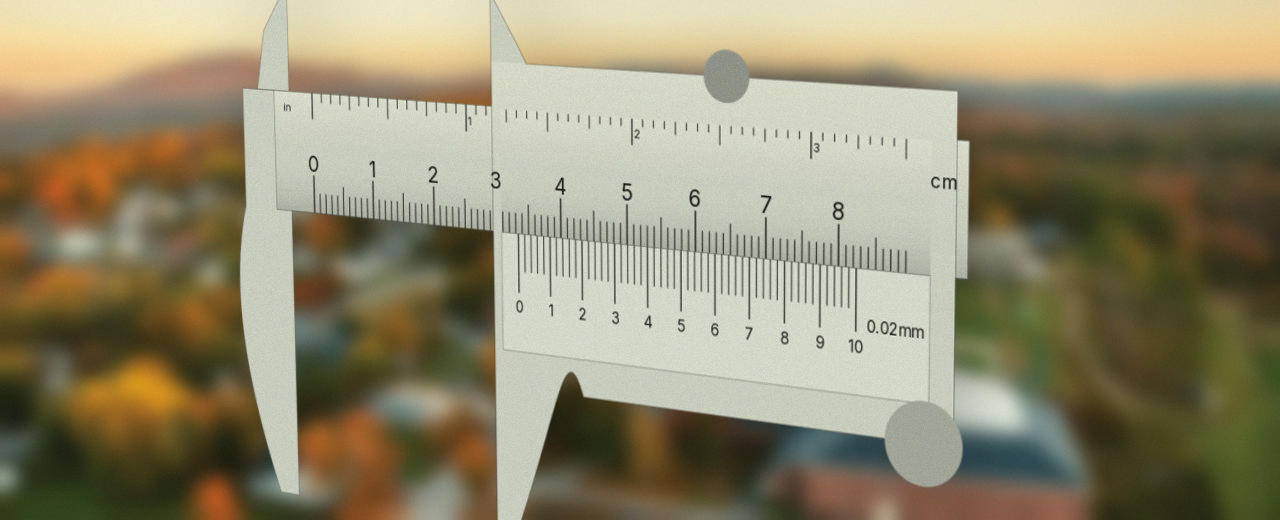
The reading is 33.4 mm
